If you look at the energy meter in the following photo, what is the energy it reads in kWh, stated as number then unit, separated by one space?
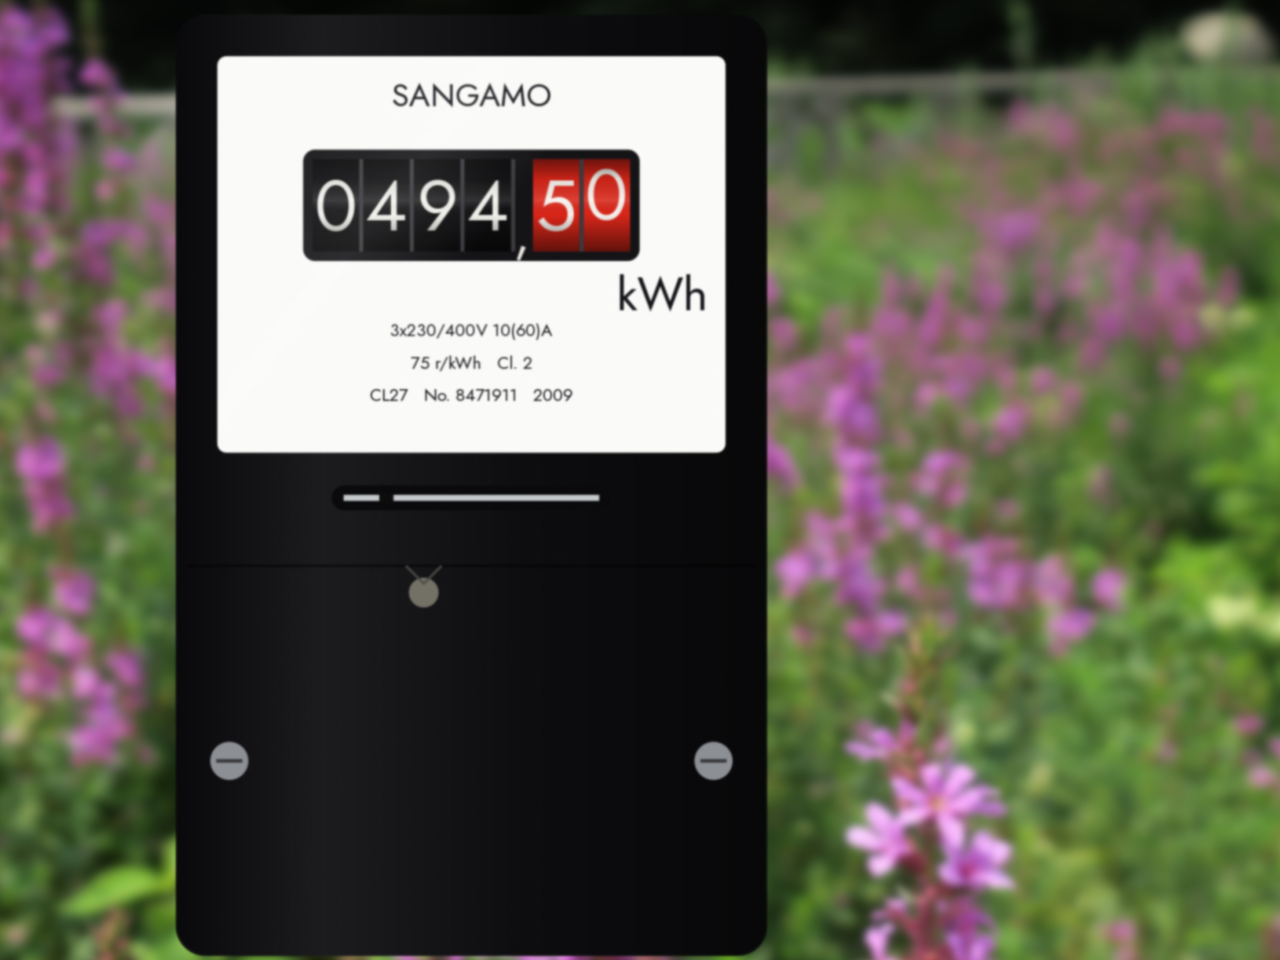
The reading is 494.50 kWh
